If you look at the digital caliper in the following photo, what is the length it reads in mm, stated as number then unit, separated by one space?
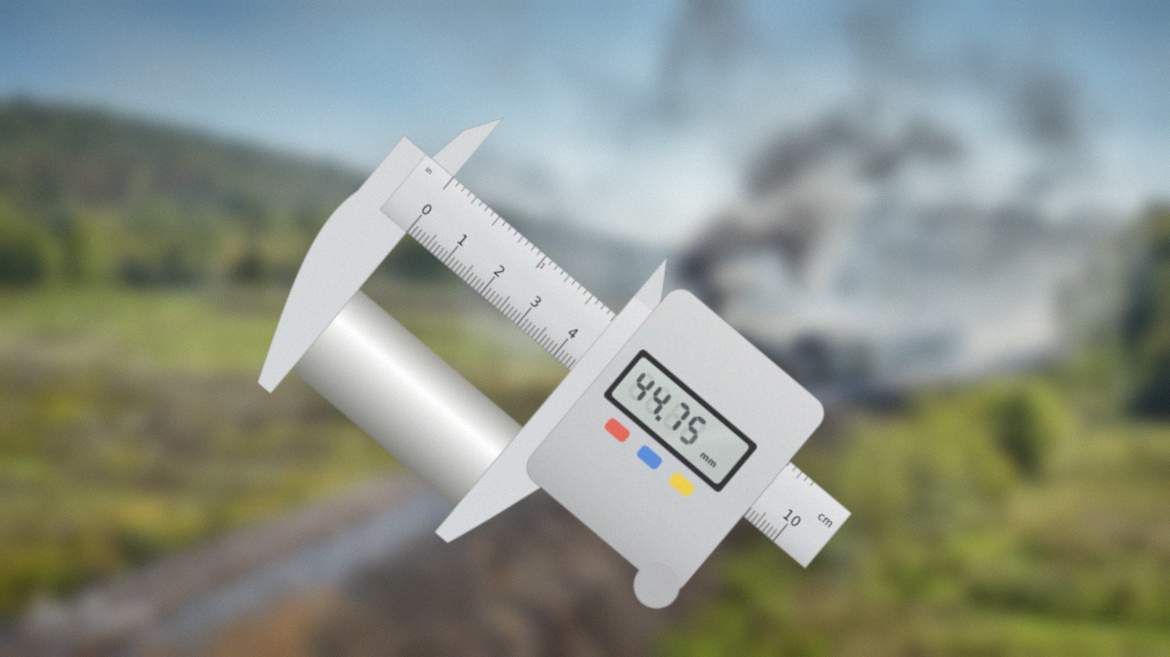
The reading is 44.75 mm
